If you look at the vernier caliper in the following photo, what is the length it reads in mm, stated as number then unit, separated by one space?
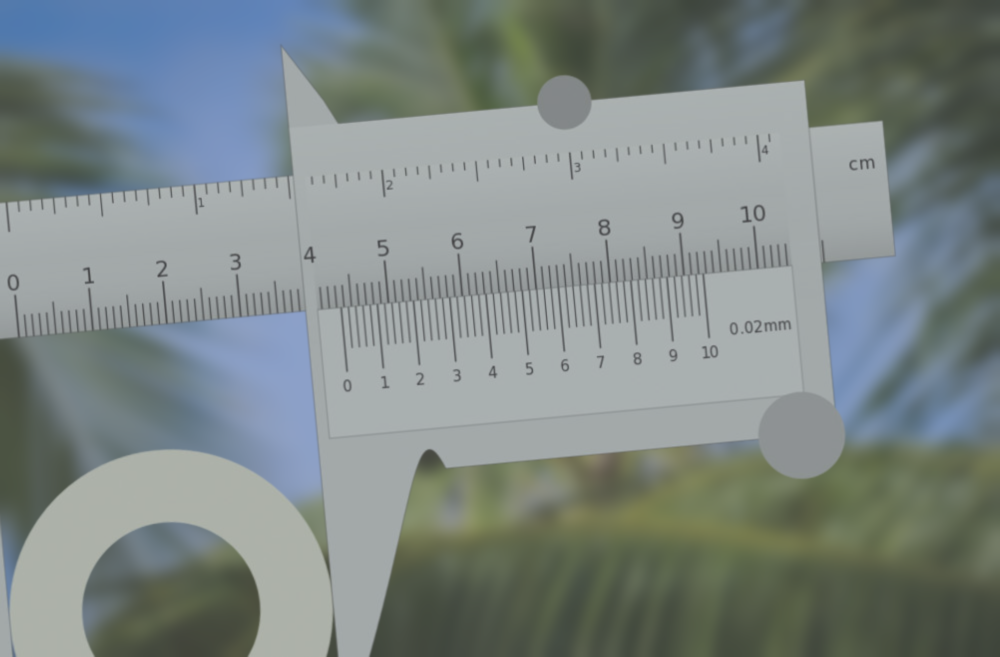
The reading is 43.6 mm
